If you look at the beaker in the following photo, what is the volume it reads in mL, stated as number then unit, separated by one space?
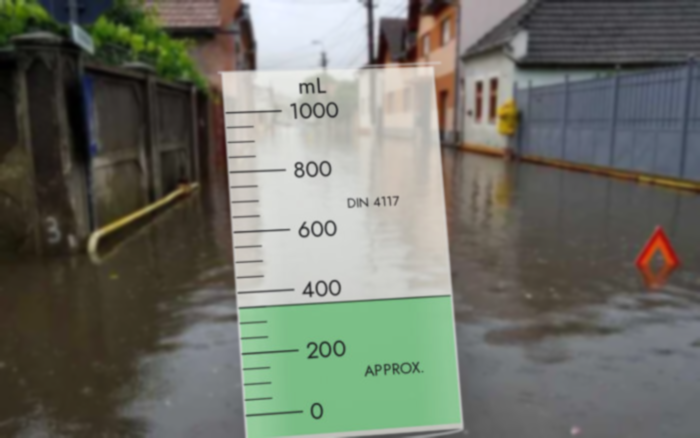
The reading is 350 mL
